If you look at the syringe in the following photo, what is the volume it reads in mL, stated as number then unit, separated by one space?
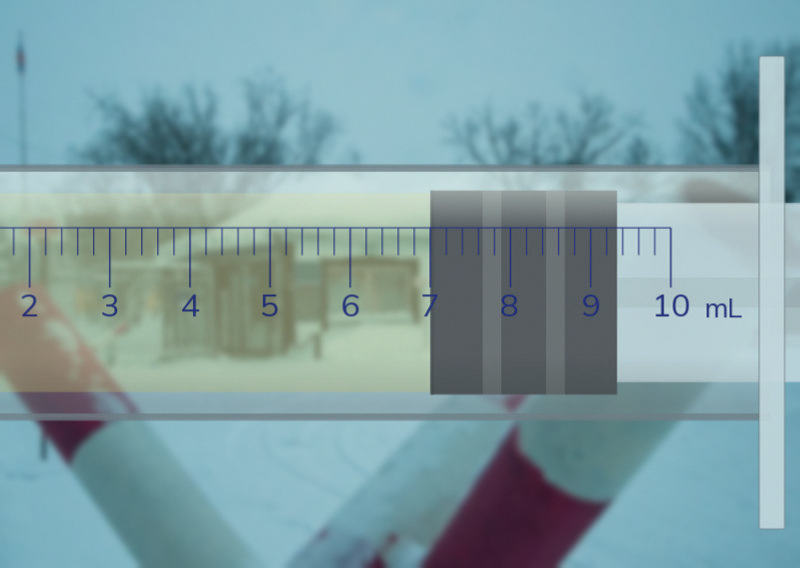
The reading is 7 mL
